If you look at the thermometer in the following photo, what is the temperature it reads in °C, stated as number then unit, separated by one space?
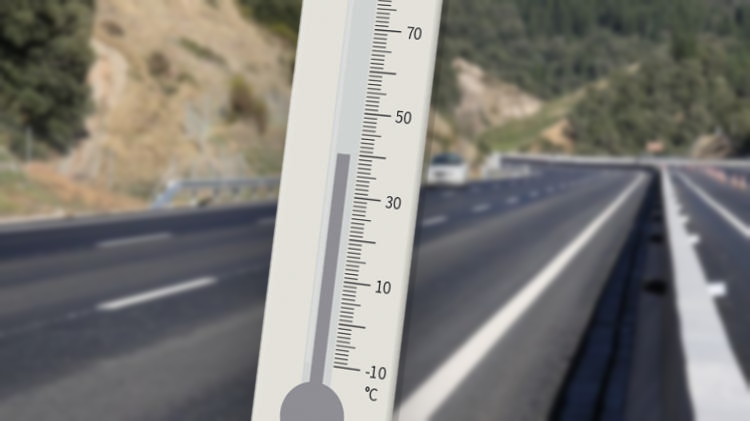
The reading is 40 °C
